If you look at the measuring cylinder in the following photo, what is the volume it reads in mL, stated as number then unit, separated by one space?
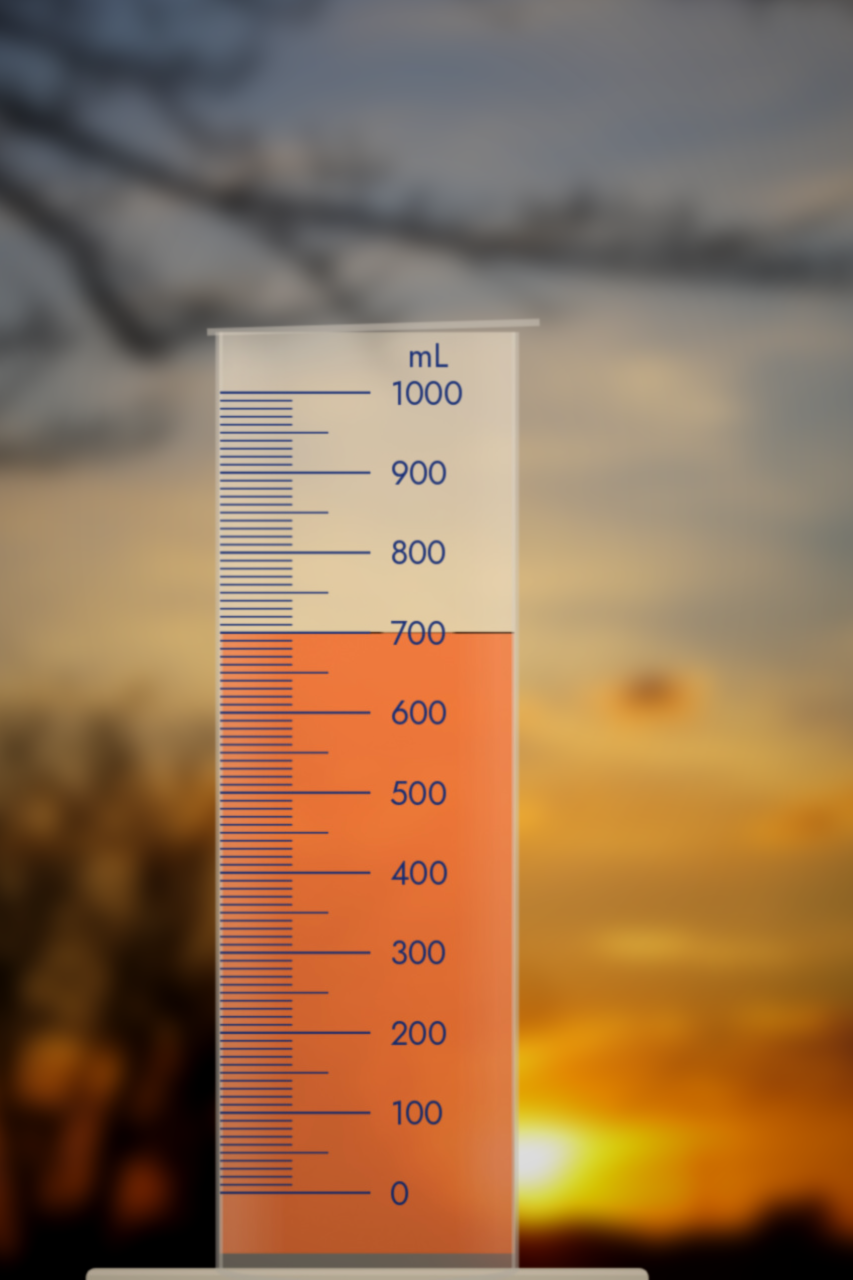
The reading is 700 mL
